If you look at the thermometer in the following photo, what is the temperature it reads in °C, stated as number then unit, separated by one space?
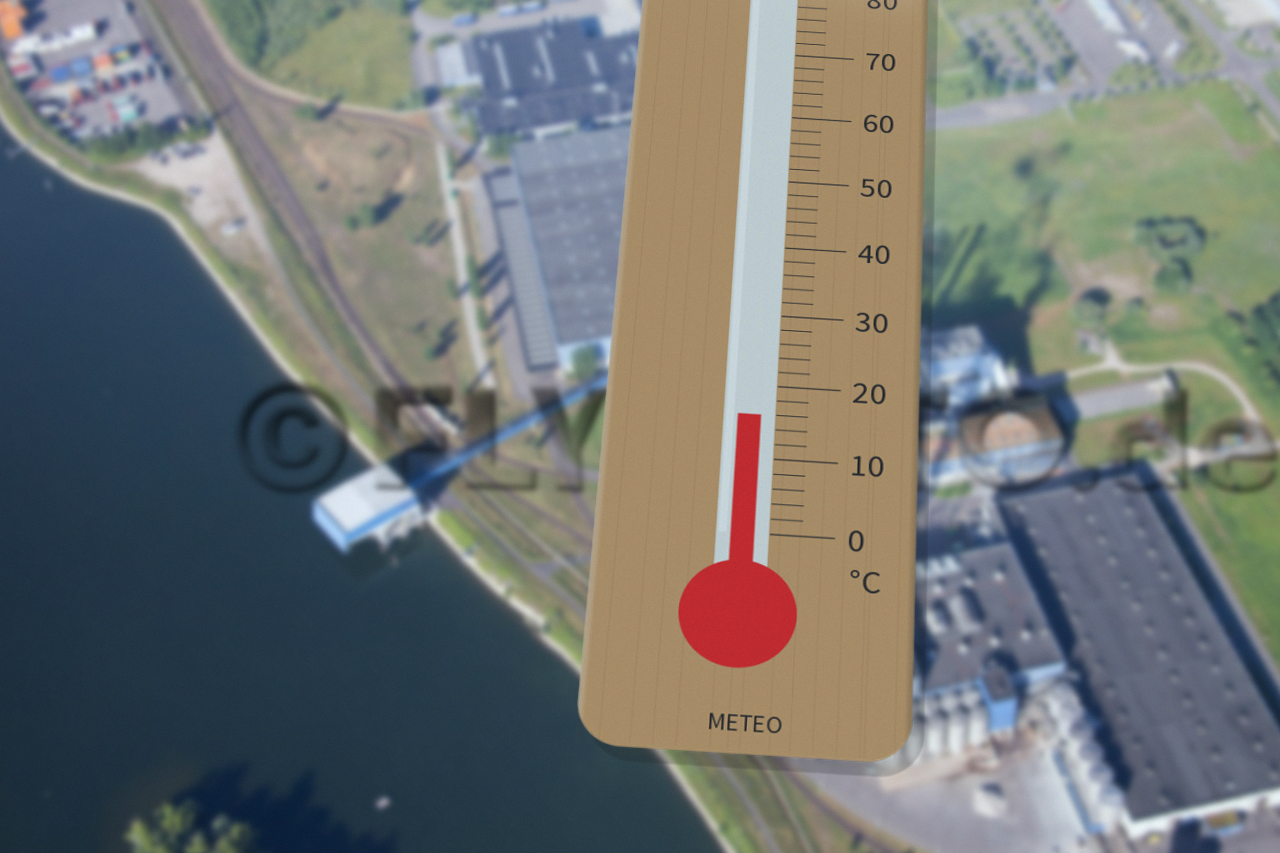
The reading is 16 °C
